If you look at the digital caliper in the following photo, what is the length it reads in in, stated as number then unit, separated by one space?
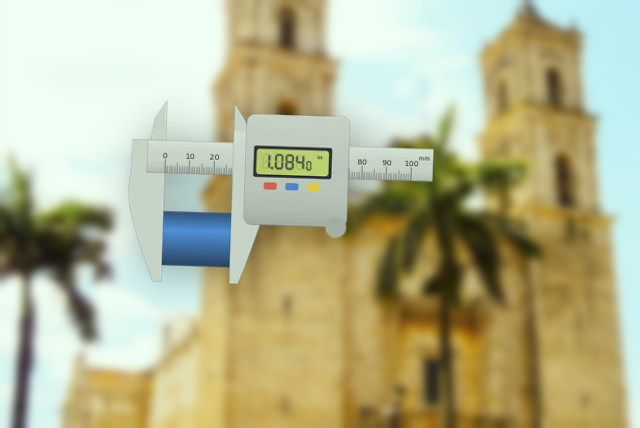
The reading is 1.0840 in
